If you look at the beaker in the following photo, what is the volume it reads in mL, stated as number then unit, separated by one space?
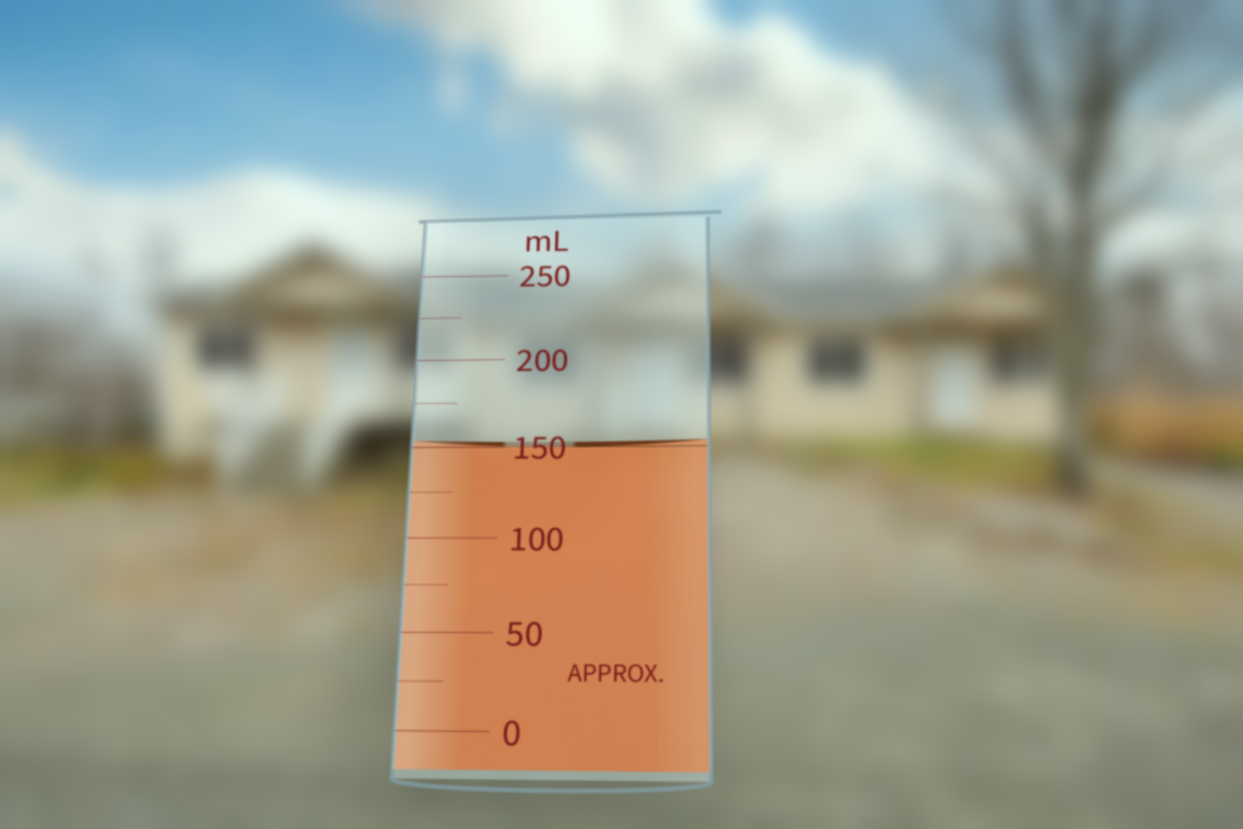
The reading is 150 mL
